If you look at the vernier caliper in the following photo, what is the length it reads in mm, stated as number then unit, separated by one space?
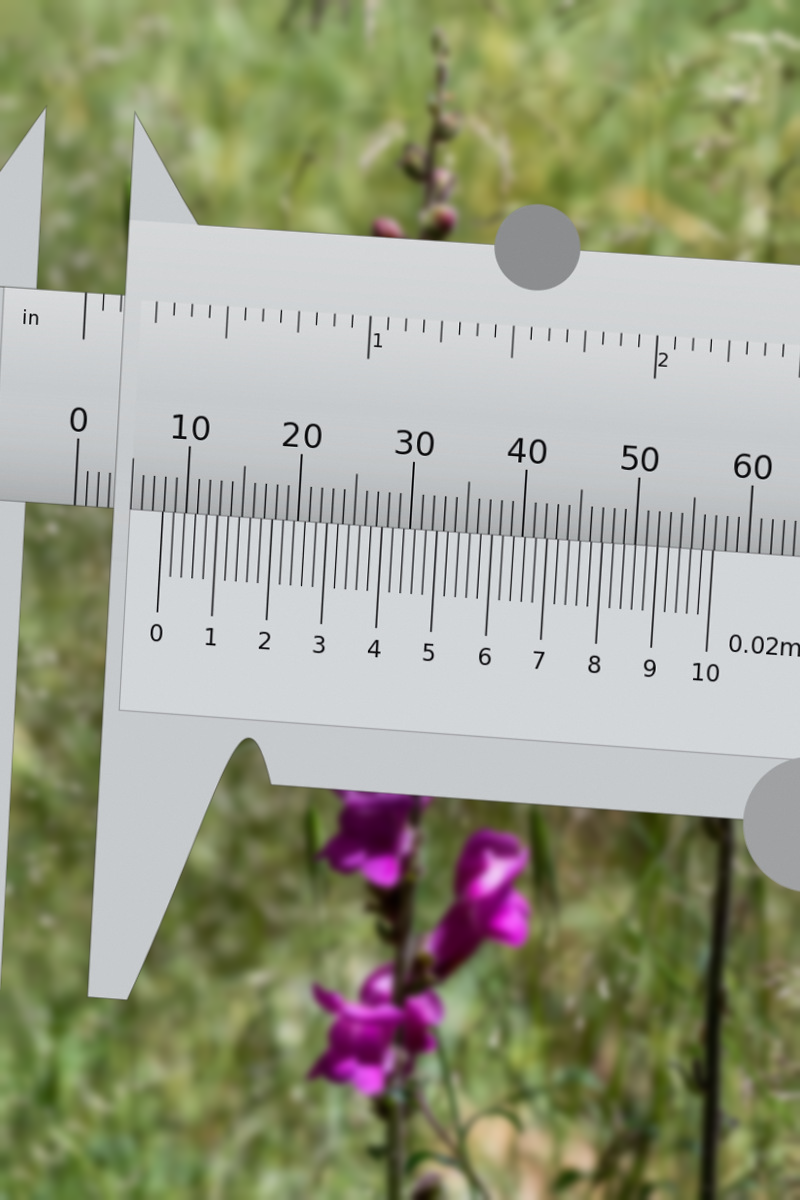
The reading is 7.9 mm
